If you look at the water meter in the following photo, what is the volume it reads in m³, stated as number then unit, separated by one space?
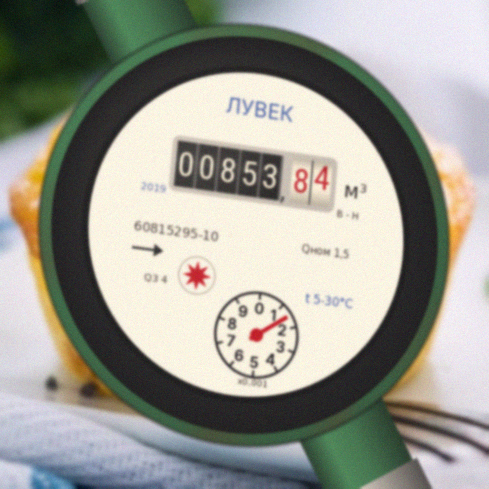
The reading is 853.841 m³
